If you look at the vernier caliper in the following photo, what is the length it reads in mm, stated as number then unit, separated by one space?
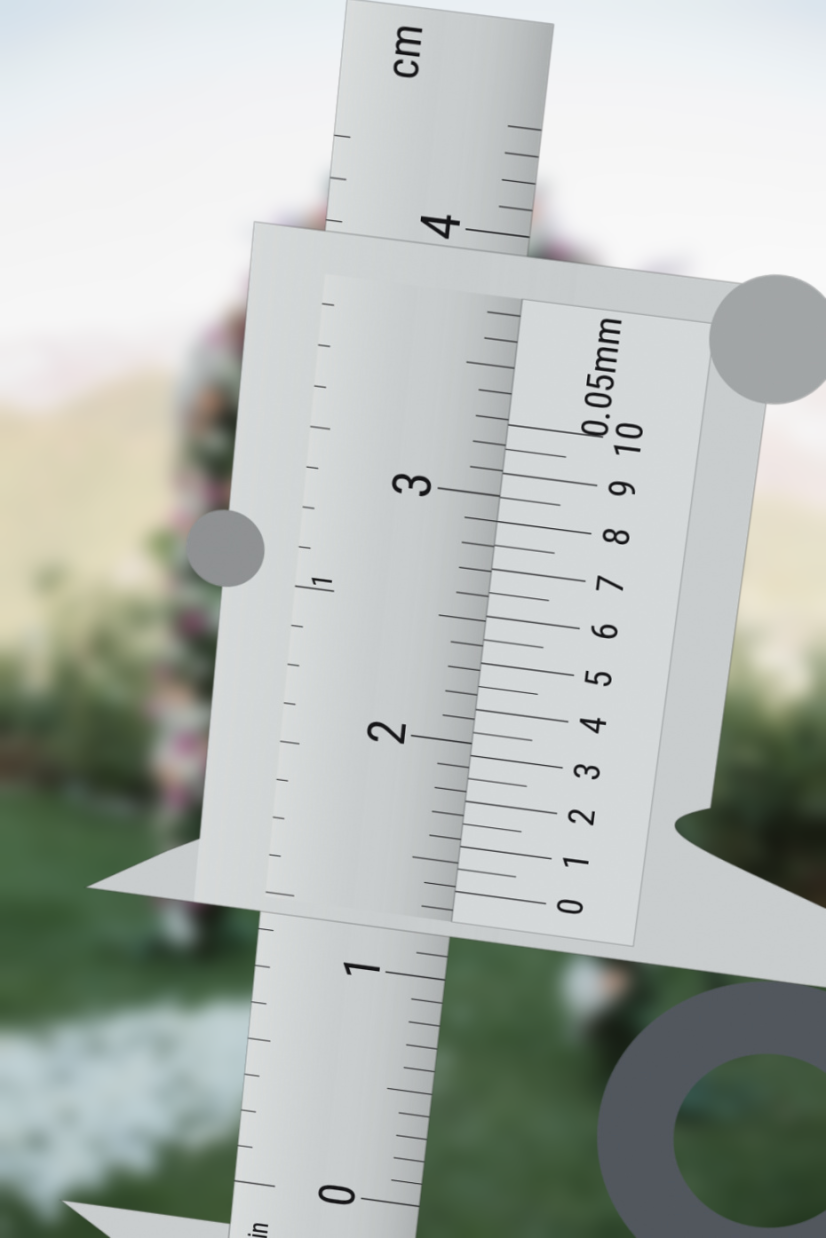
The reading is 13.80 mm
